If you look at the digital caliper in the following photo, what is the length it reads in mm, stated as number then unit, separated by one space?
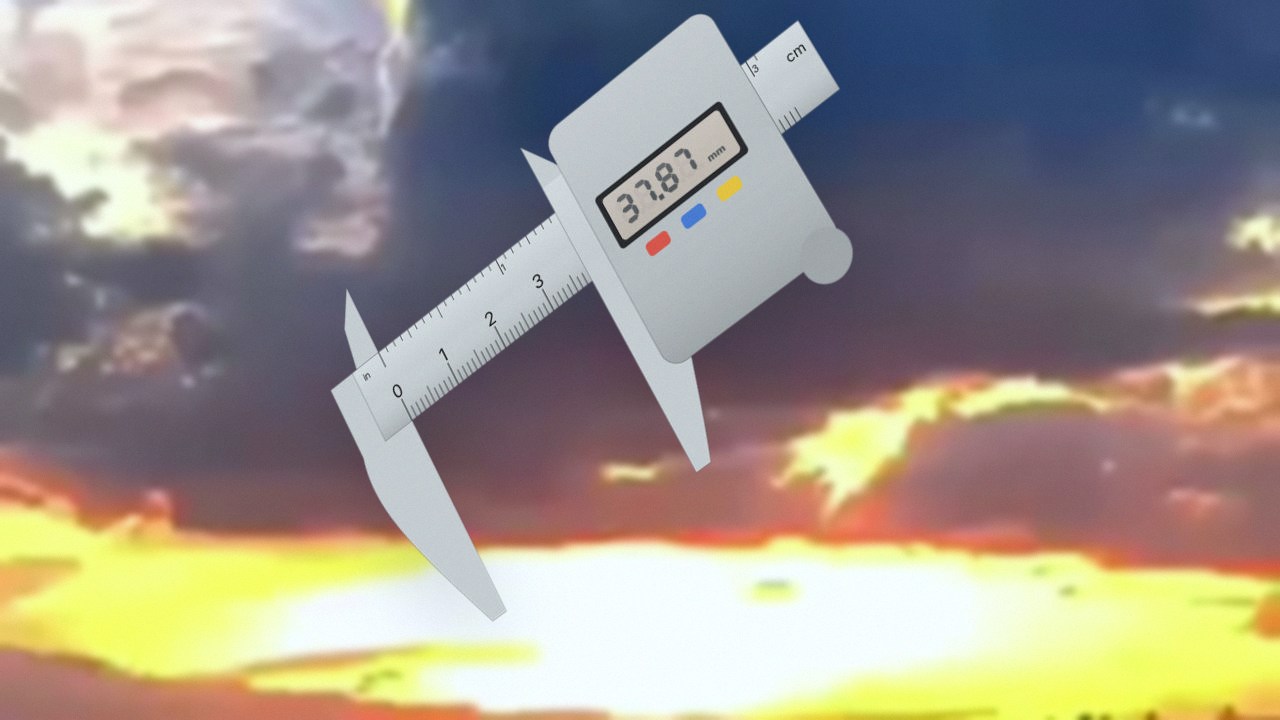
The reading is 37.87 mm
